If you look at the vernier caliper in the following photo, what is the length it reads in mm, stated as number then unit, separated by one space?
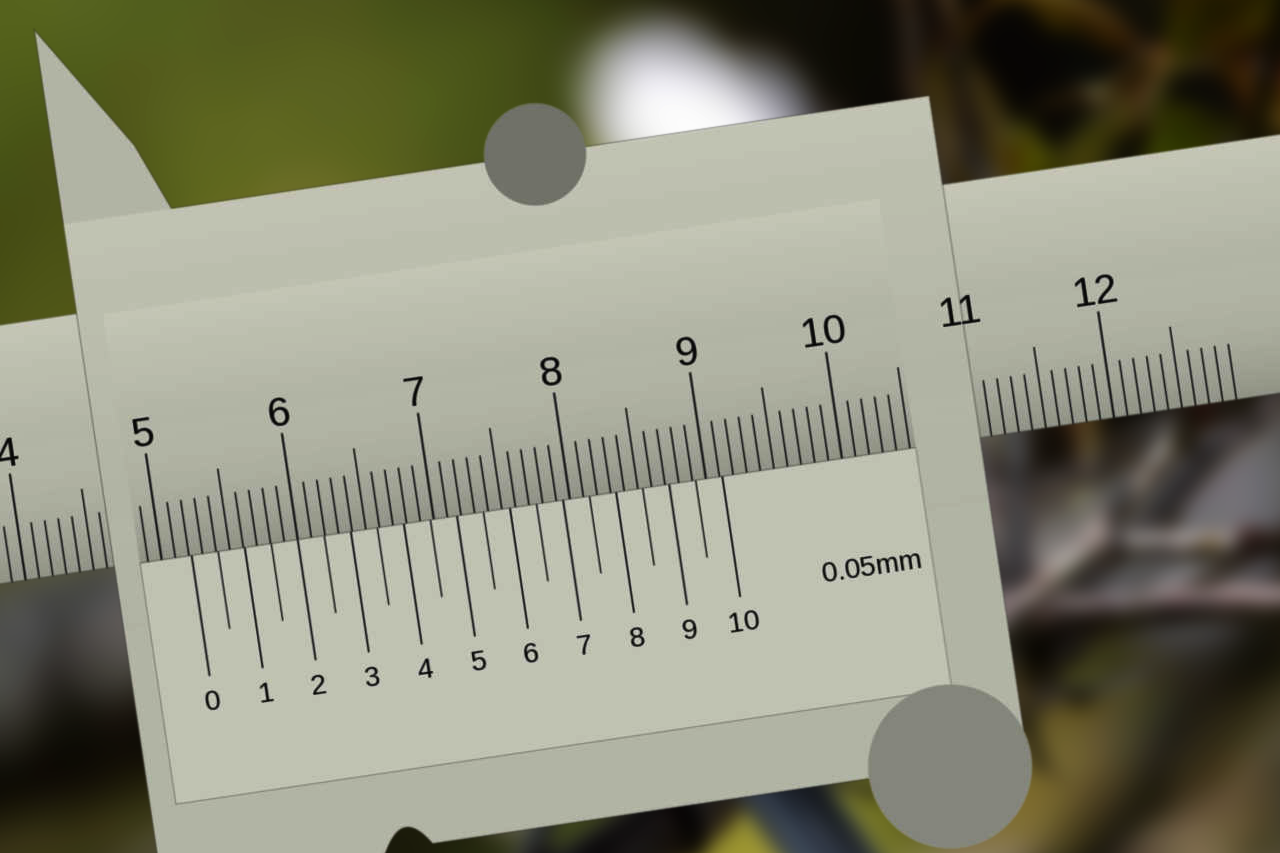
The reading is 52.2 mm
